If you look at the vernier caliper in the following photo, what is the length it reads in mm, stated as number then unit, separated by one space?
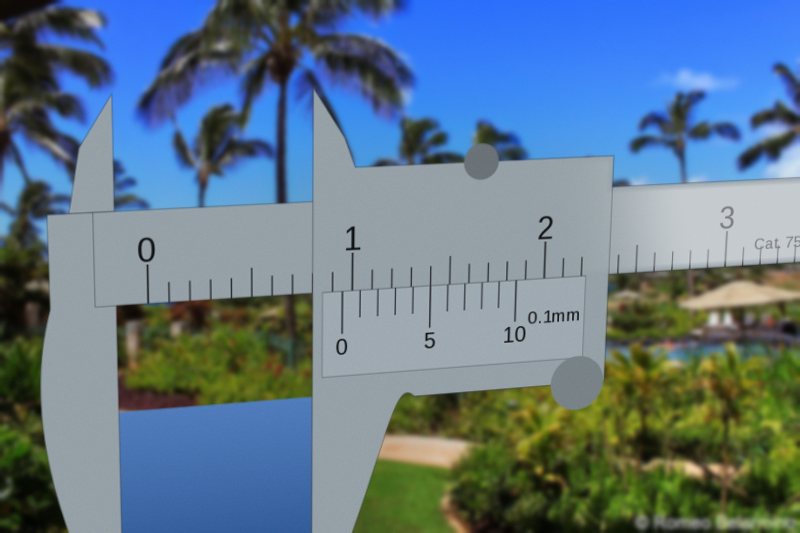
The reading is 9.5 mm
